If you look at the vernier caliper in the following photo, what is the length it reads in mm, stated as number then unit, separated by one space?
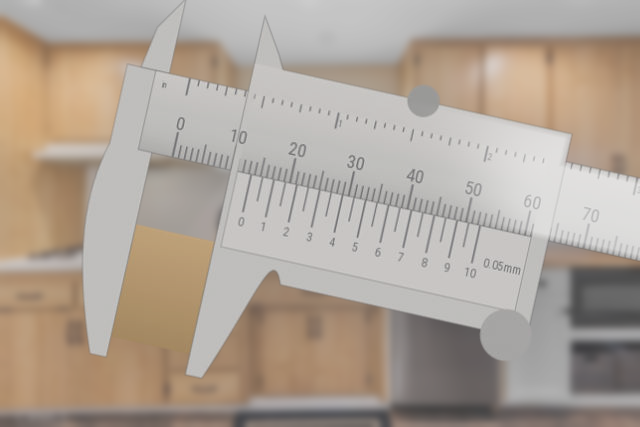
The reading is 13.4 mm
